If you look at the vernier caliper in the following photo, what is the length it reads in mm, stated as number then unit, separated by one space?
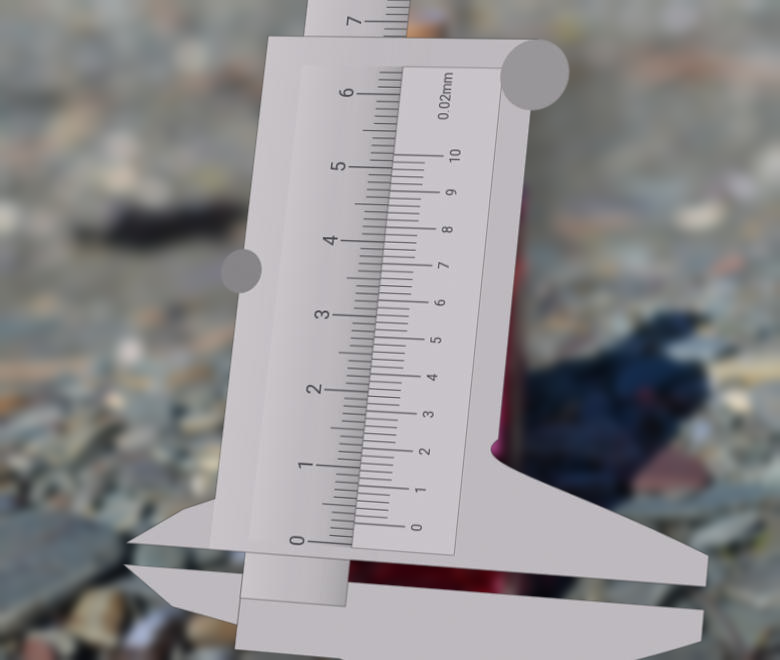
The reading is 2.8 mm
